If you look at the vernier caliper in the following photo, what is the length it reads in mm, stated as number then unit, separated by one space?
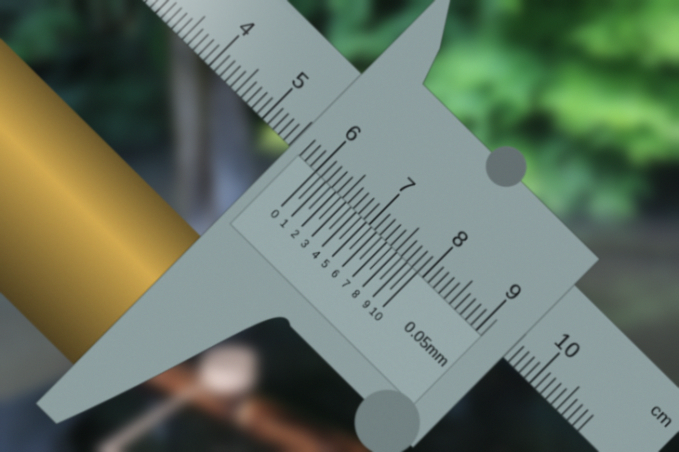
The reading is 60.0 mm
